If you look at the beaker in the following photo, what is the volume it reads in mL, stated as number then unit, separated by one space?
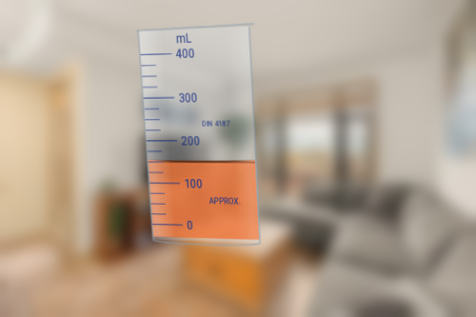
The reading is 150 mL
